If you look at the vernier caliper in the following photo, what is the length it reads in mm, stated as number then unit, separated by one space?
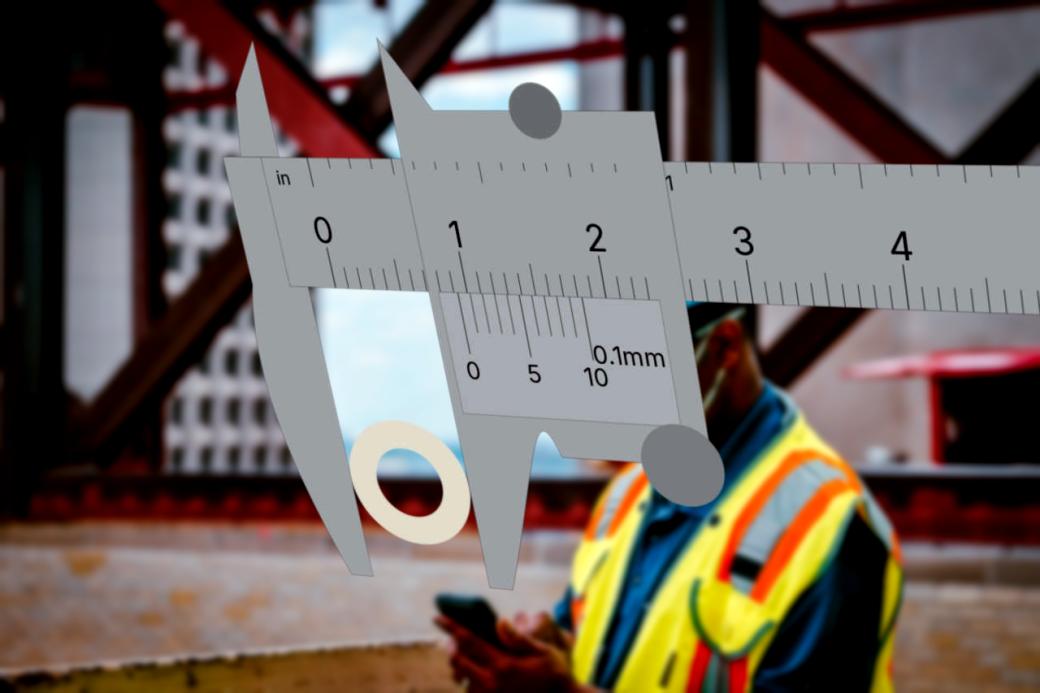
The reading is 9.3 mm
